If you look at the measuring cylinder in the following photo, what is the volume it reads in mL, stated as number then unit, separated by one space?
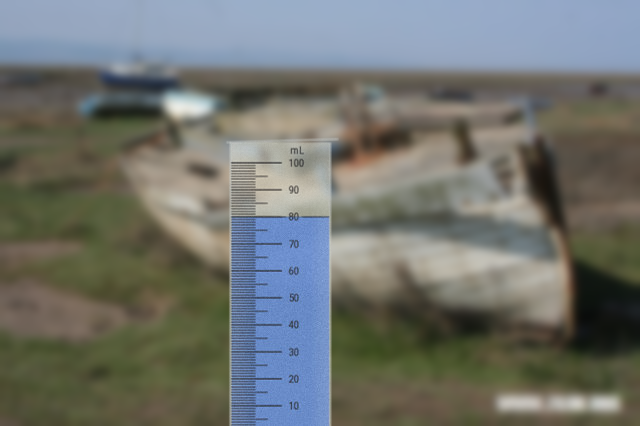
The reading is 80 mL
